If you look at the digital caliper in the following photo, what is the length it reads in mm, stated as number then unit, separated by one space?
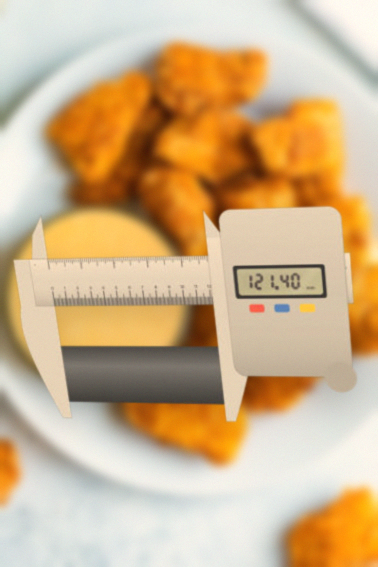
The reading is 121.40 mm
